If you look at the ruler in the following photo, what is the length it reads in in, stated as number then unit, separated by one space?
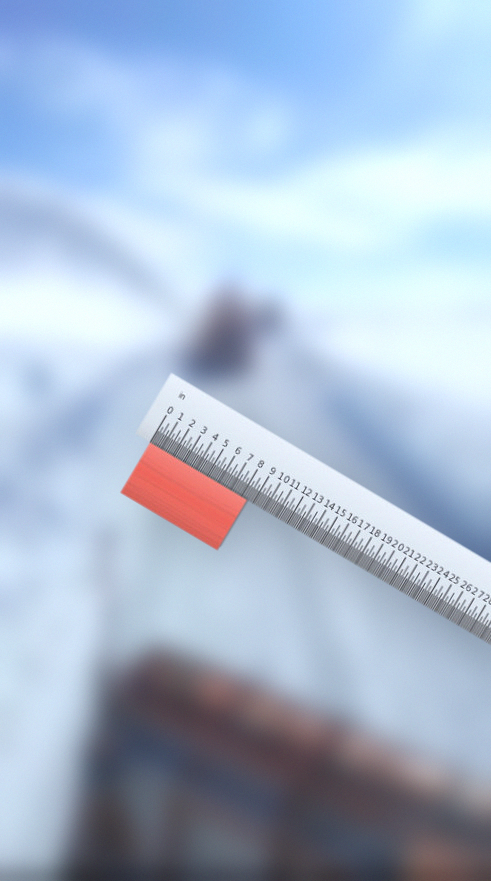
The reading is 8.5 in
